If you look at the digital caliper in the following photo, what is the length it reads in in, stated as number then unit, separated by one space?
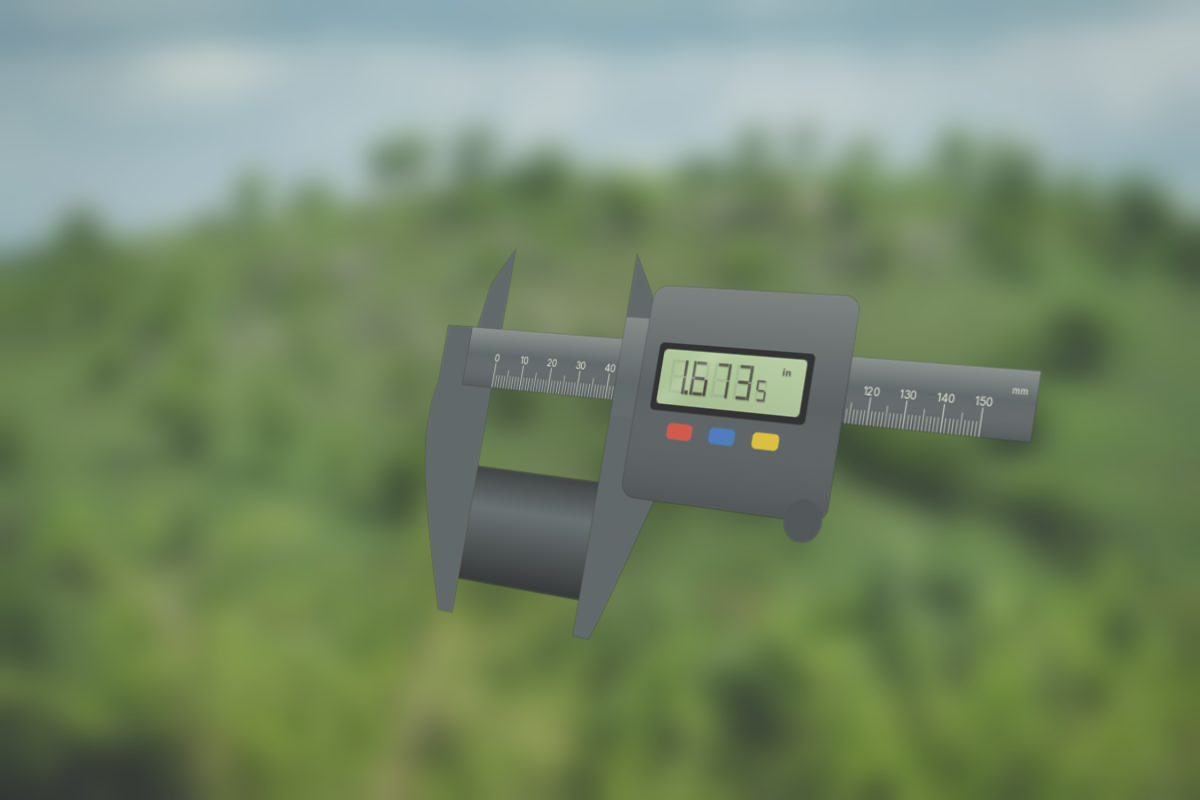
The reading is 1.6735 in
